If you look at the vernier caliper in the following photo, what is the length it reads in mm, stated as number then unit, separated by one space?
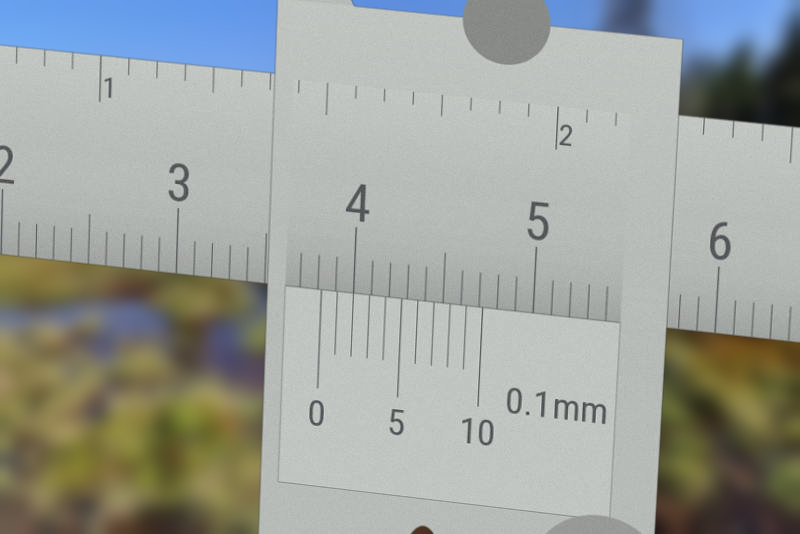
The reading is 38.2 mm
